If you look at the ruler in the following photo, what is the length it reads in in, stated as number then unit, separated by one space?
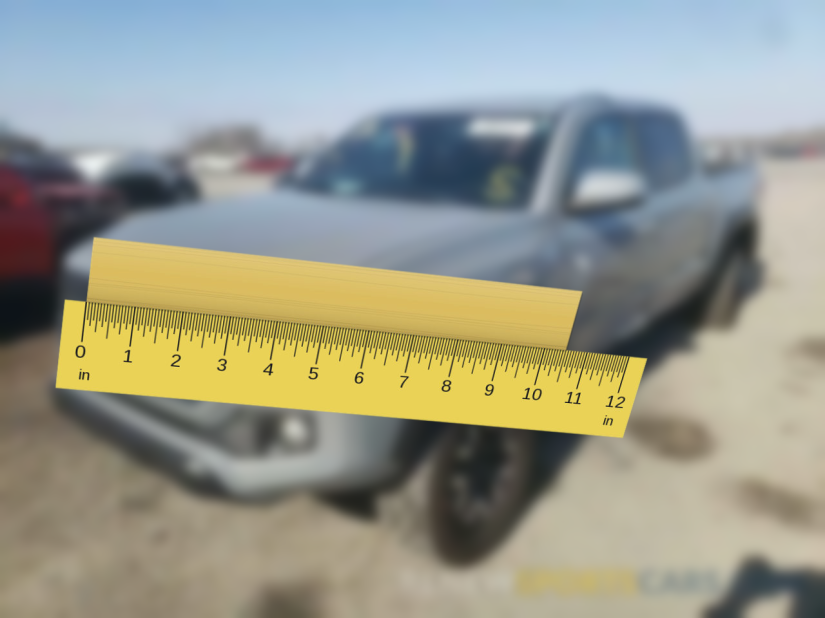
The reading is 10.5 in
